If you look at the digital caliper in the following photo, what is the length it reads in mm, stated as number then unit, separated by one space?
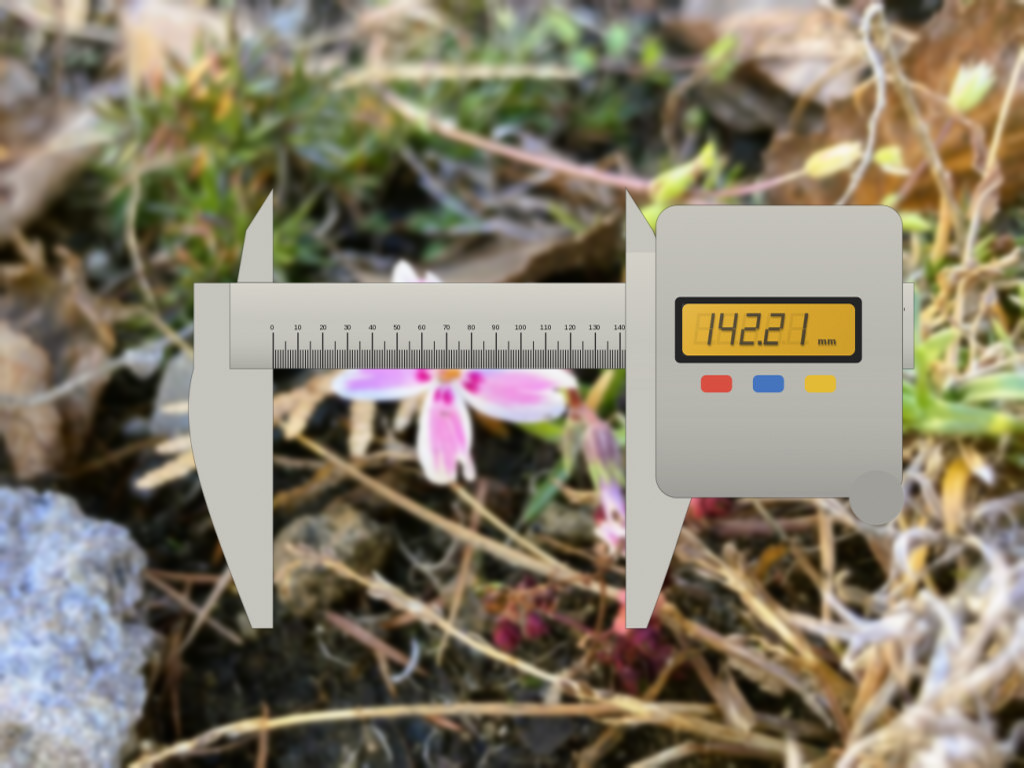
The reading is 142.21 mm
